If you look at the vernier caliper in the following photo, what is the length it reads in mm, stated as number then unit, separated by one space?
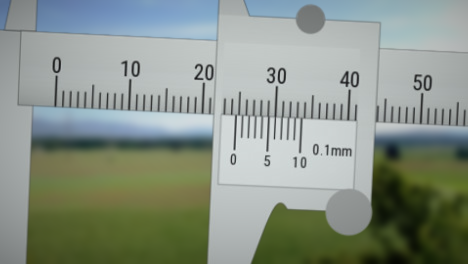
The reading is 24.6 mm
